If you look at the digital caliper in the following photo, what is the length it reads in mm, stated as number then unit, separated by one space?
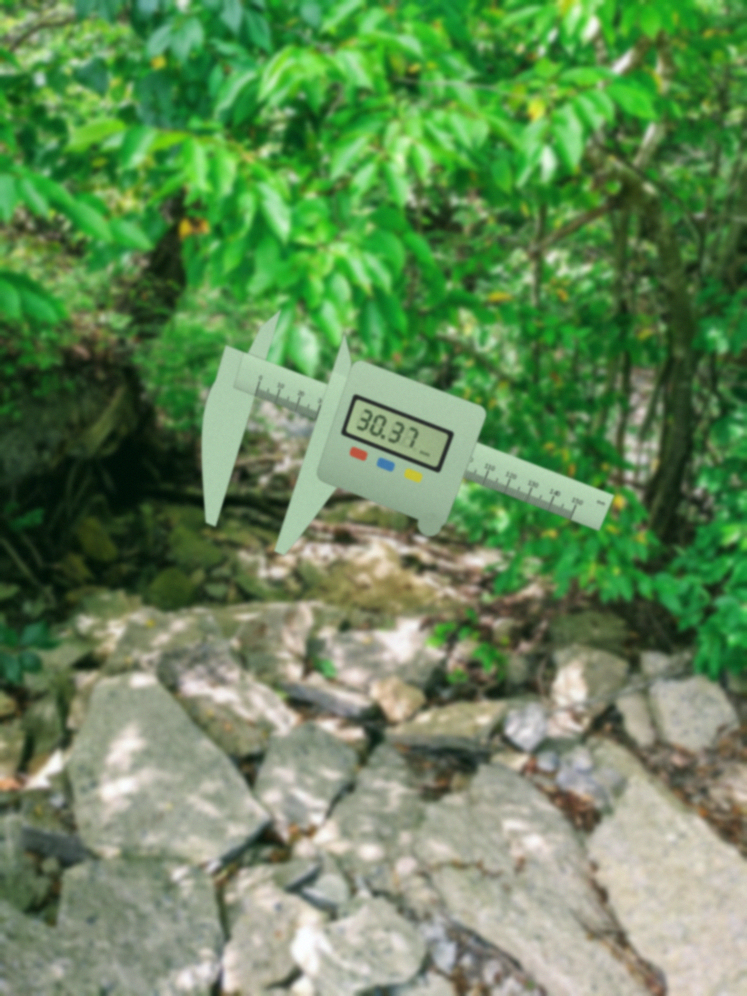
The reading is 30.37 mm
